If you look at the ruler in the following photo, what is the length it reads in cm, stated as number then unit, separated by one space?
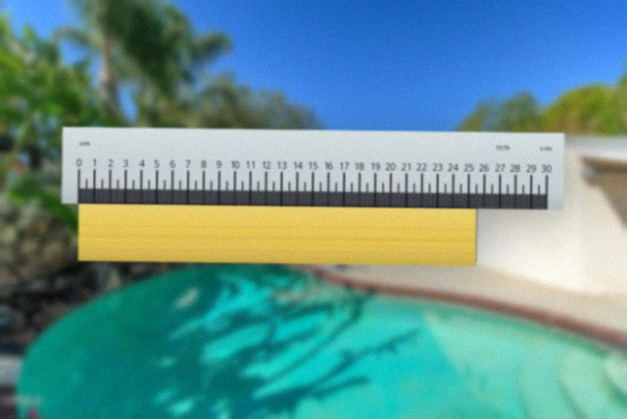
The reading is 25.5 cm
